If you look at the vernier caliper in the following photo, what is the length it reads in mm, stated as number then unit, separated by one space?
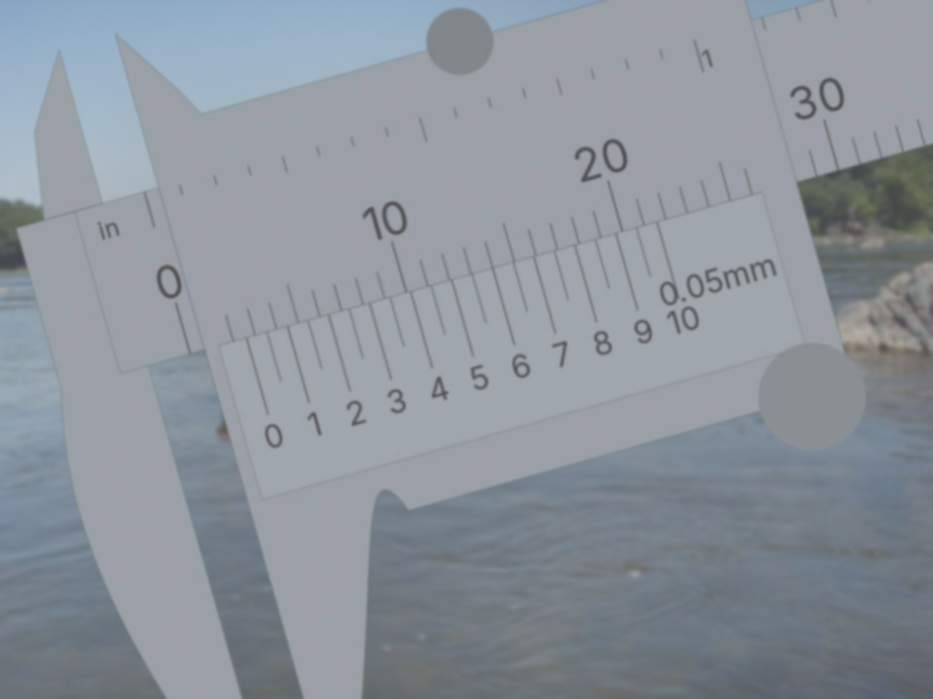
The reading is 2.6 mm
